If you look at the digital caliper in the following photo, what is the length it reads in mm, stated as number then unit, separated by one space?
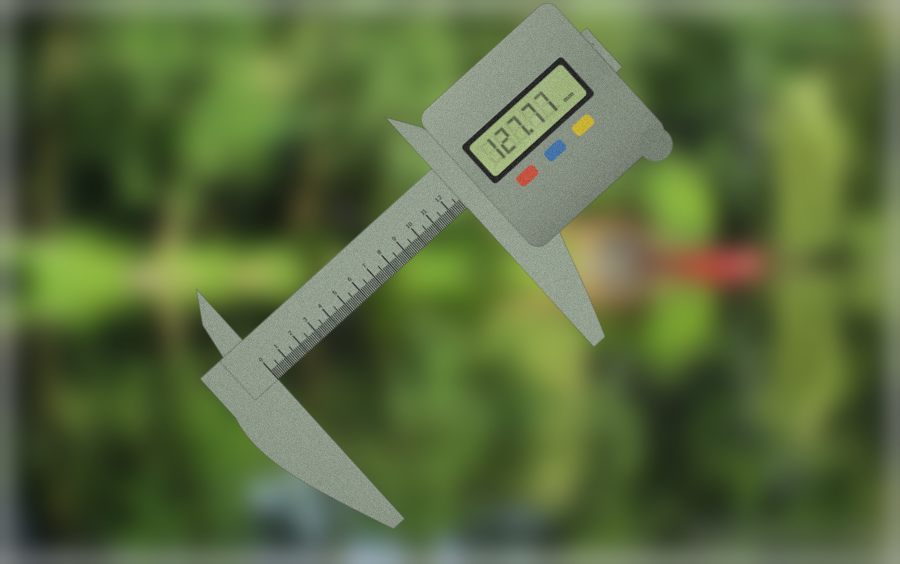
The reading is 127.77 mm
